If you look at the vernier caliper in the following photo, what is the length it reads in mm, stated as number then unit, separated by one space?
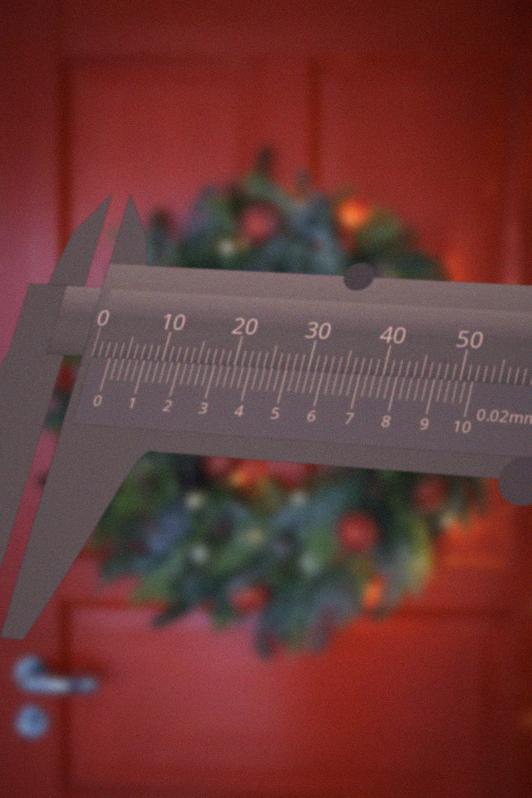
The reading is 2.6 mm
